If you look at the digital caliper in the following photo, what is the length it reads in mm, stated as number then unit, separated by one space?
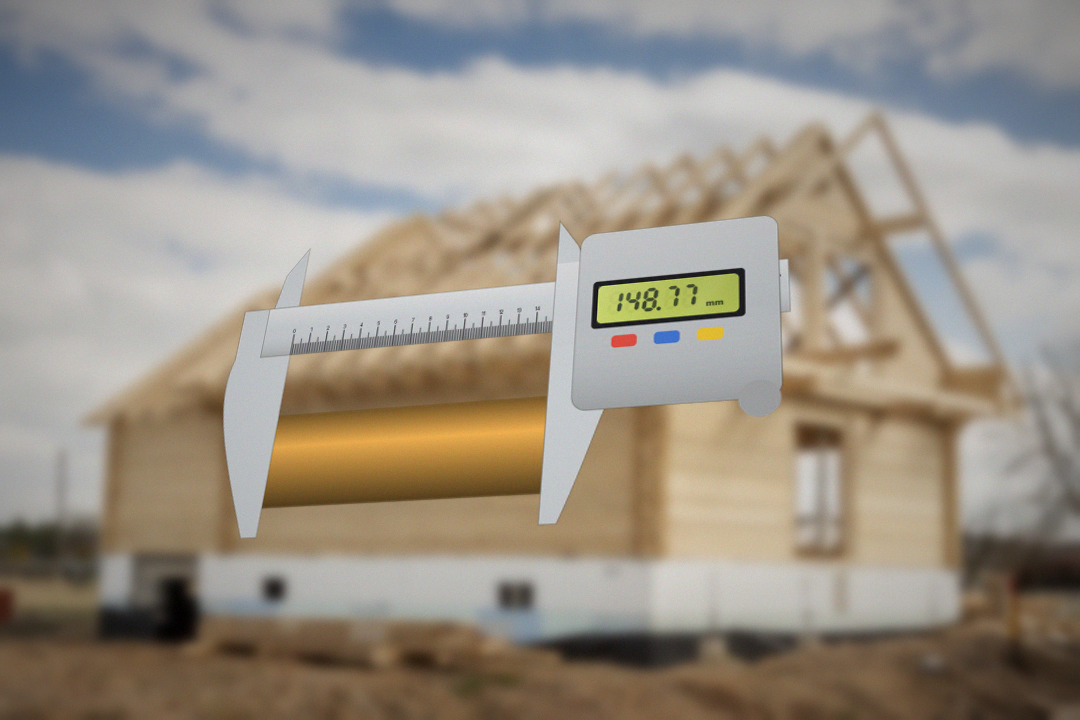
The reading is 148.77 mm
